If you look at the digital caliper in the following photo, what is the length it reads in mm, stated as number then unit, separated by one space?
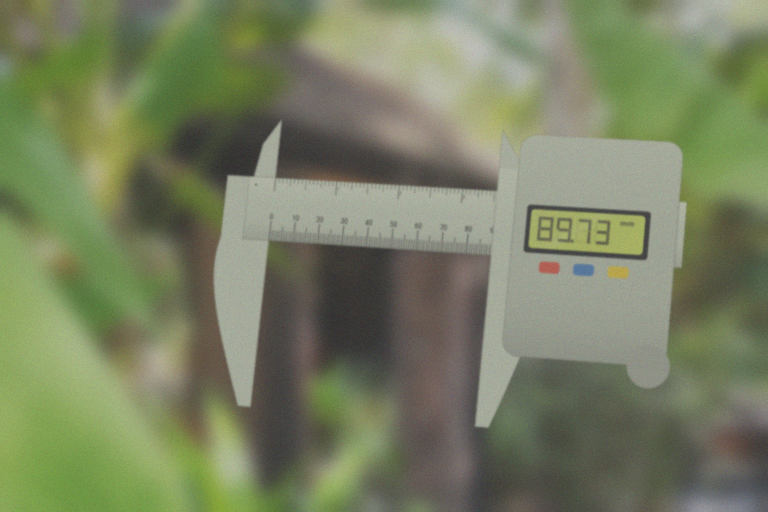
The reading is 89.73 mm
